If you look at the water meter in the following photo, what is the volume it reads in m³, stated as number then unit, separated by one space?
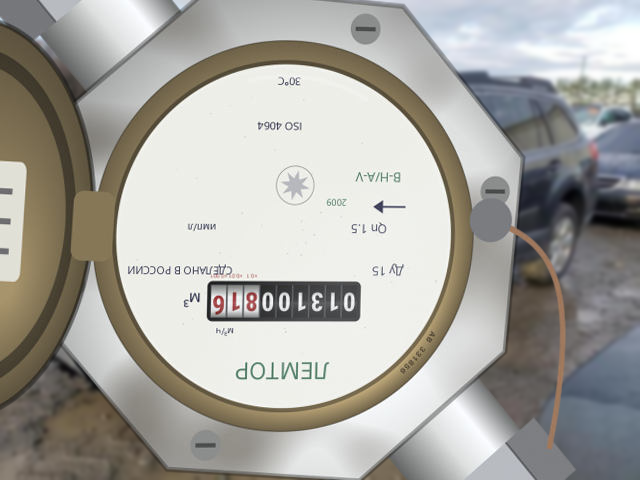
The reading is 13100.816 m³
